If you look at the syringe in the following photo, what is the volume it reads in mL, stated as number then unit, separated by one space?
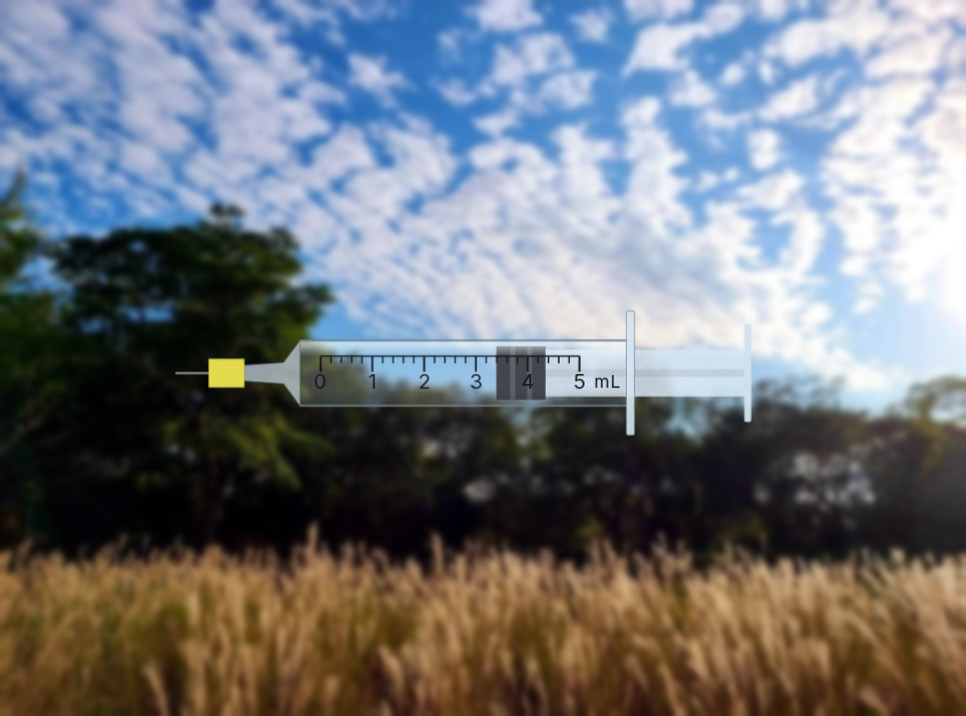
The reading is 3.4 mL
